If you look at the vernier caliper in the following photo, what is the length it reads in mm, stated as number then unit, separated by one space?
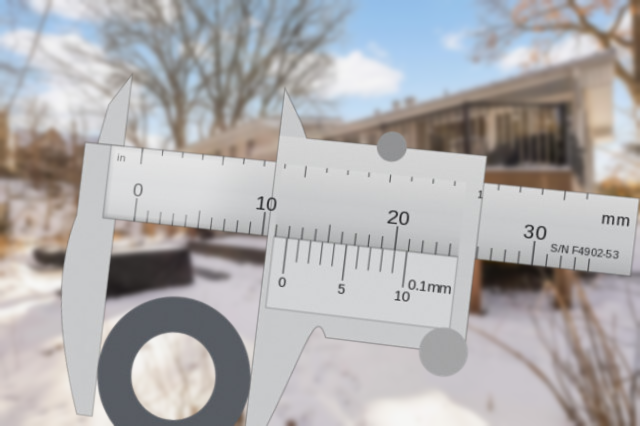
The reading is 11.9 mm
